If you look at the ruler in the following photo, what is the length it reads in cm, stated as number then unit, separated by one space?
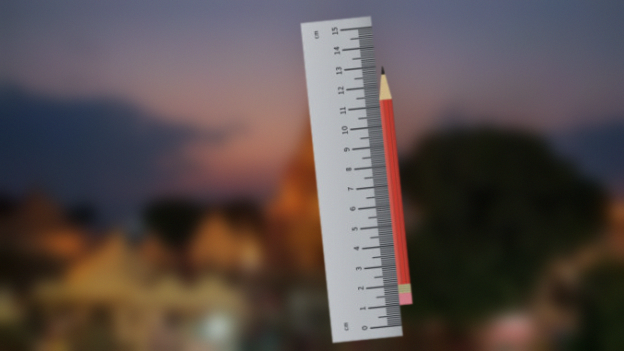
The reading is 12 cm
